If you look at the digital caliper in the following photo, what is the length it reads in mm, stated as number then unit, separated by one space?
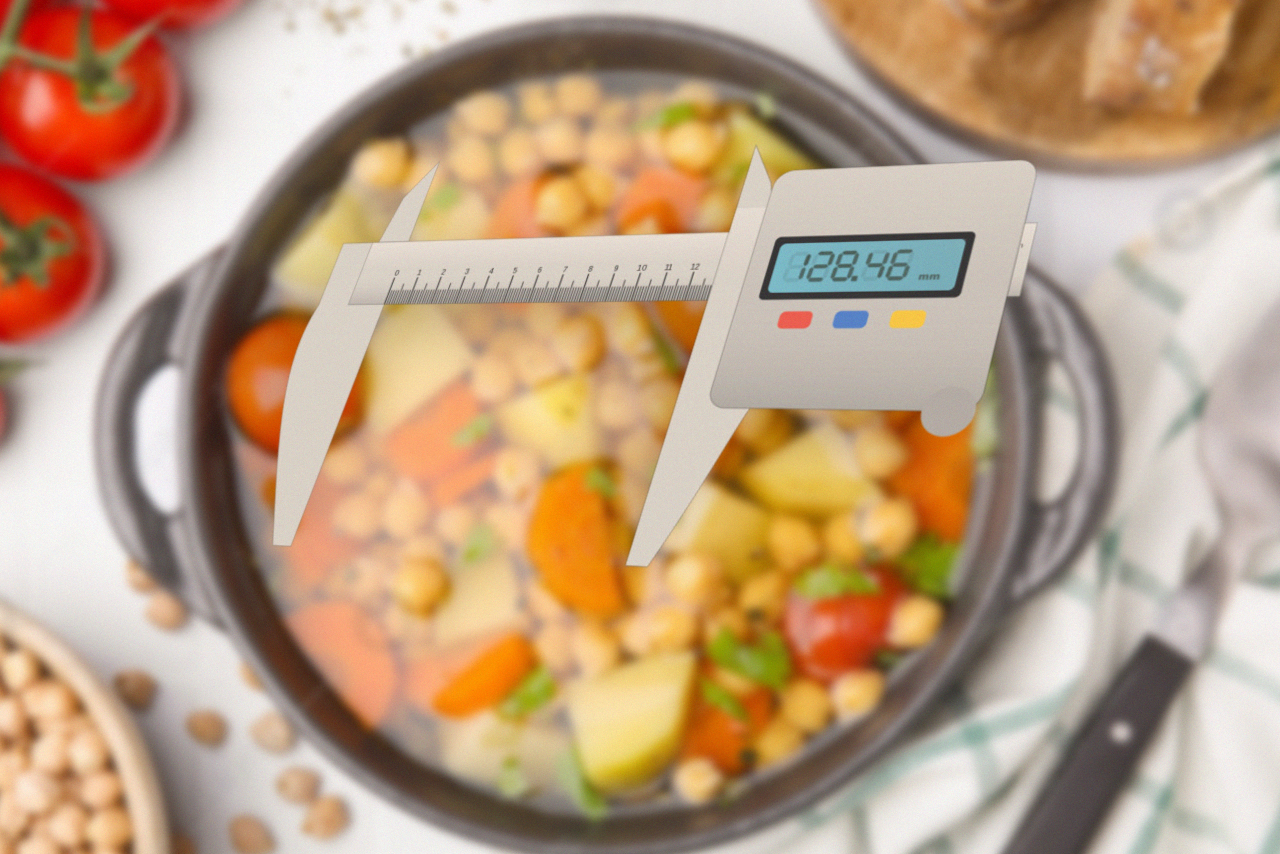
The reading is 128.46 mm
